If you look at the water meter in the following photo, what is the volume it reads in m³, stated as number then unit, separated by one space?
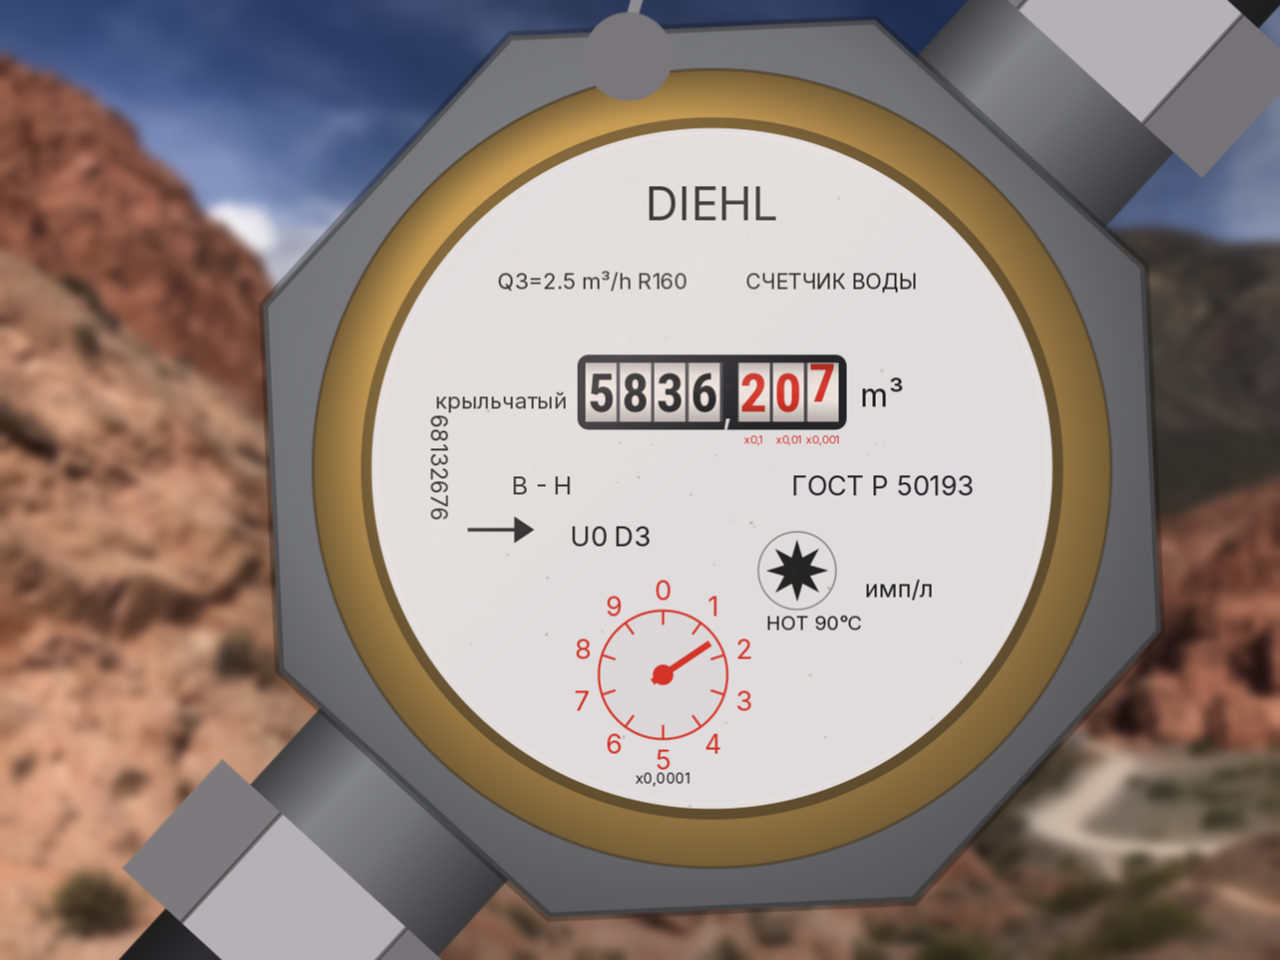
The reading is 5836.2071 m³
